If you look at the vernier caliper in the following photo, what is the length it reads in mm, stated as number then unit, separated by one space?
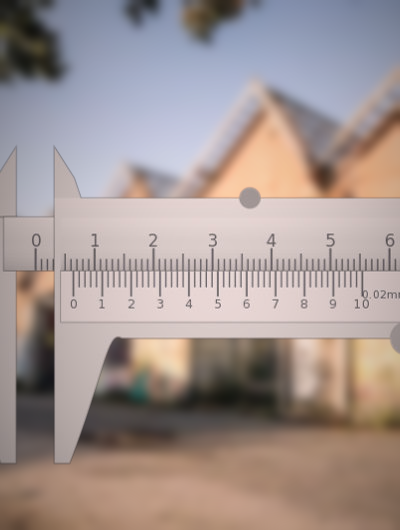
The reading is 6.4 mm
